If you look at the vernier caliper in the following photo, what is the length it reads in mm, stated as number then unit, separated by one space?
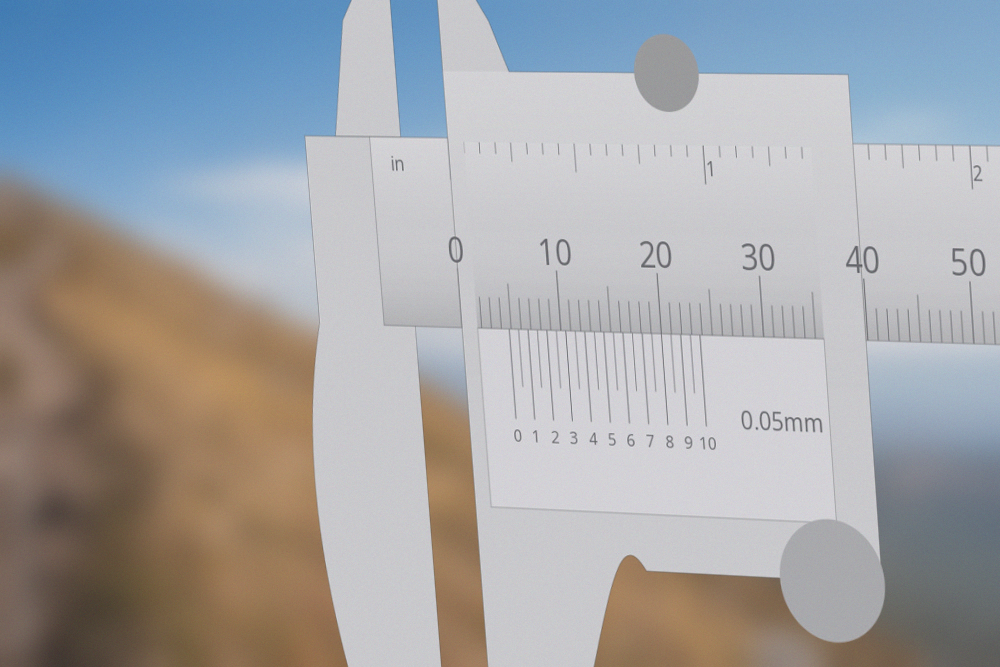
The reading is 4.8 mm
